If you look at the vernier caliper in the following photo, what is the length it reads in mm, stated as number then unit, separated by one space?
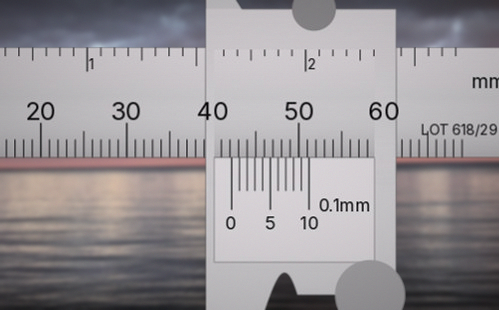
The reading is 42.2 mm
